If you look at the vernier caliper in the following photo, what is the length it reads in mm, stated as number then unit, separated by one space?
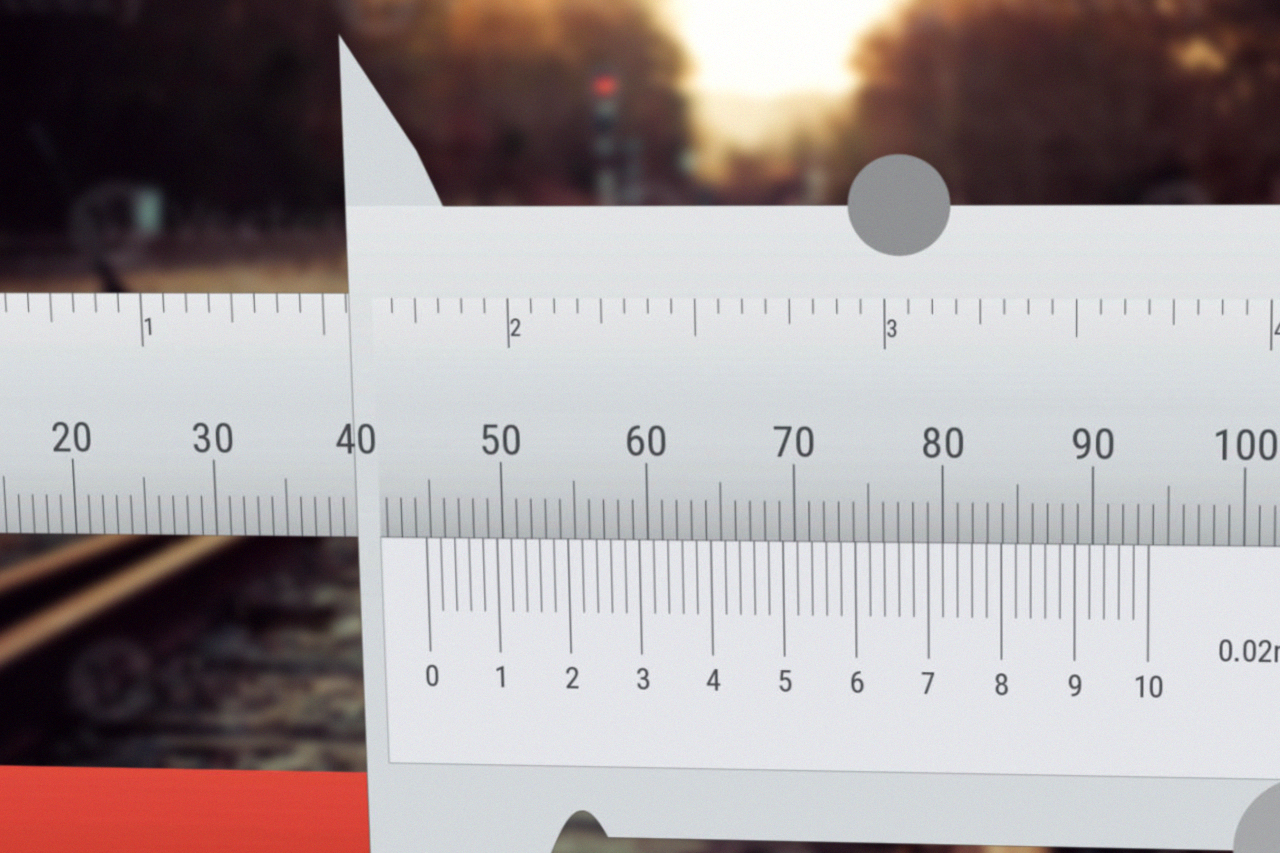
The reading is 44.7 mm
